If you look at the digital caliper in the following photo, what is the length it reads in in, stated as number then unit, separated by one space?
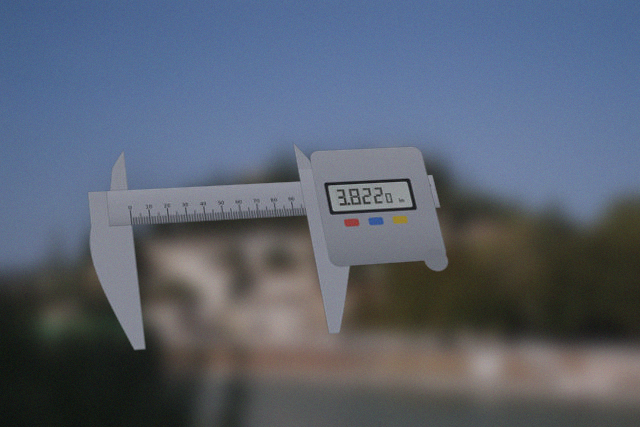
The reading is 3.8220 in
